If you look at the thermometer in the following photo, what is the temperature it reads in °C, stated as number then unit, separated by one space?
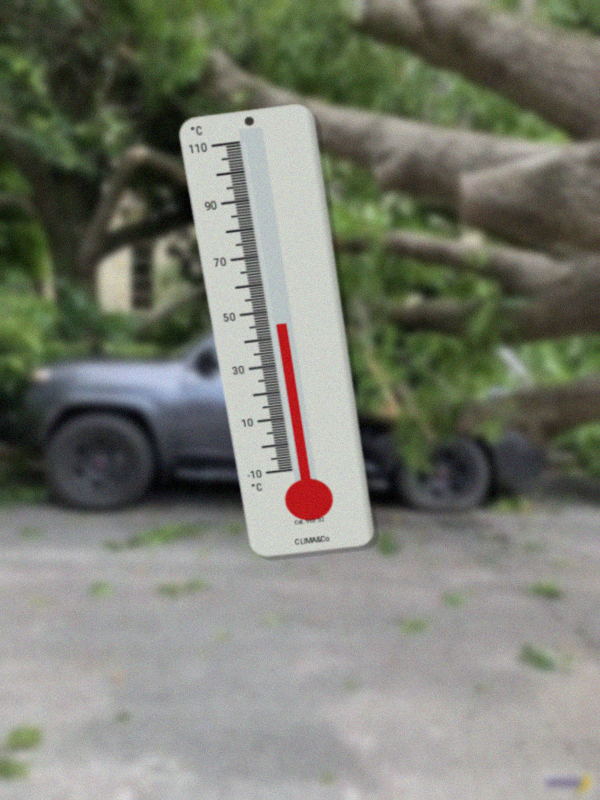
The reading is 45 °C
